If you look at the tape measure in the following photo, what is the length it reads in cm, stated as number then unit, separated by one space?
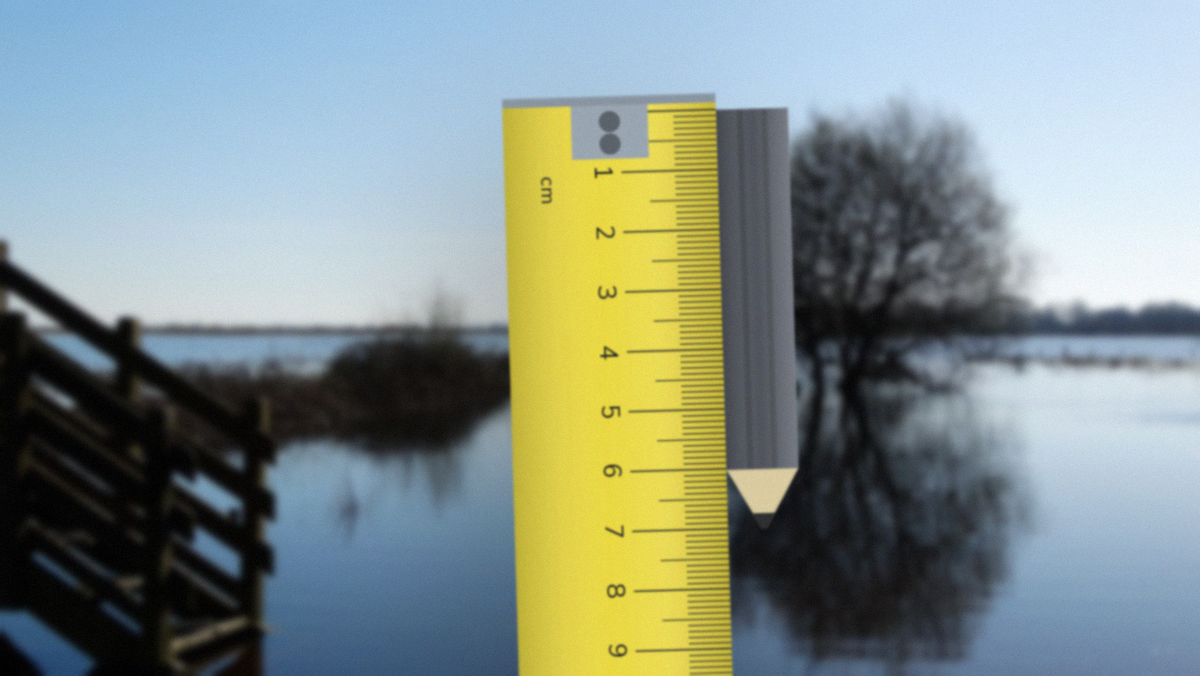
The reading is 7 cm
